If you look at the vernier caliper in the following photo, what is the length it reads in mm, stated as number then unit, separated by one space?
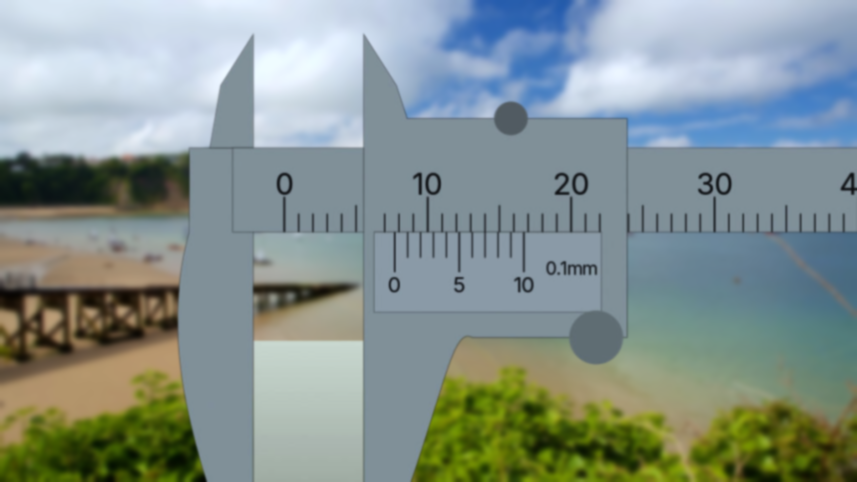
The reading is 7.7 mm
